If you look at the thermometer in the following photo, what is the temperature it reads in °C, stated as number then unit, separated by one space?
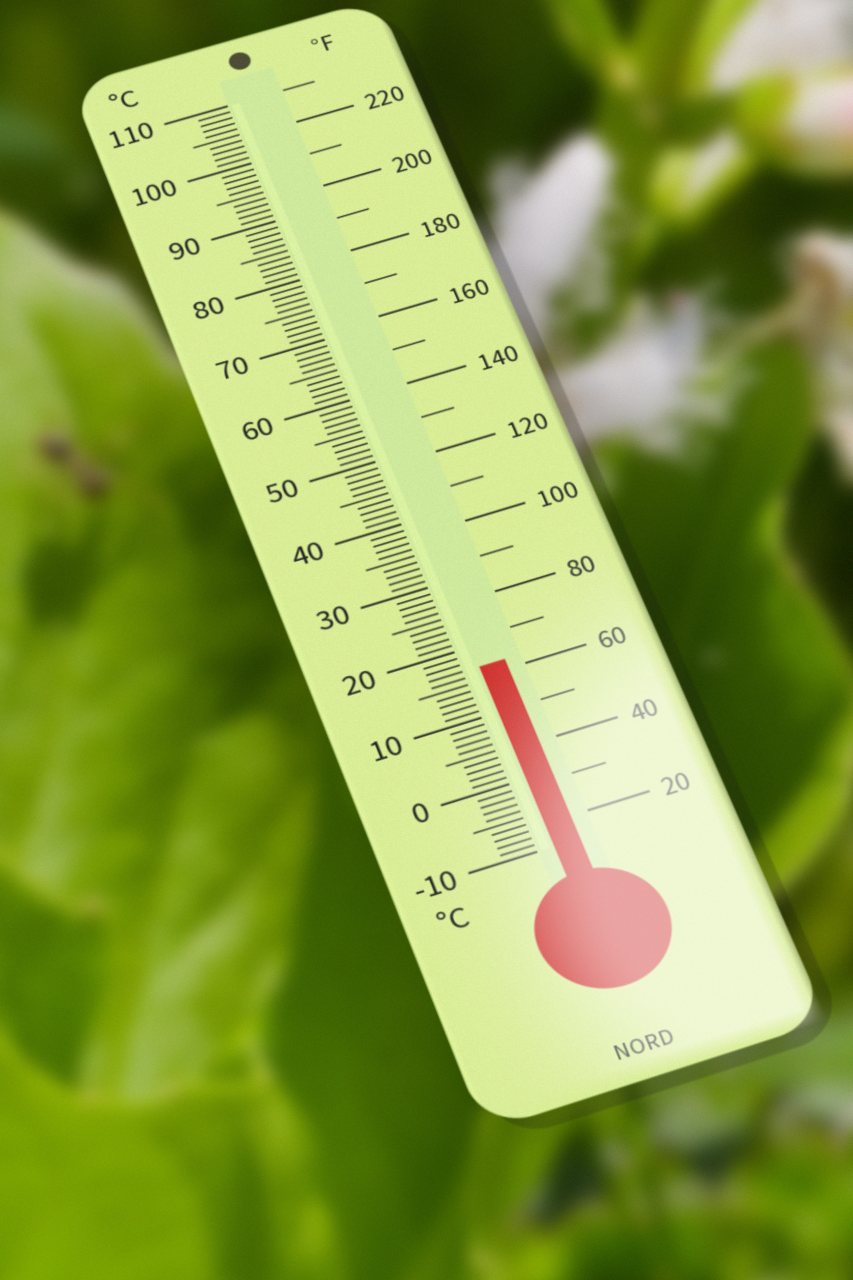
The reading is 17 °C
